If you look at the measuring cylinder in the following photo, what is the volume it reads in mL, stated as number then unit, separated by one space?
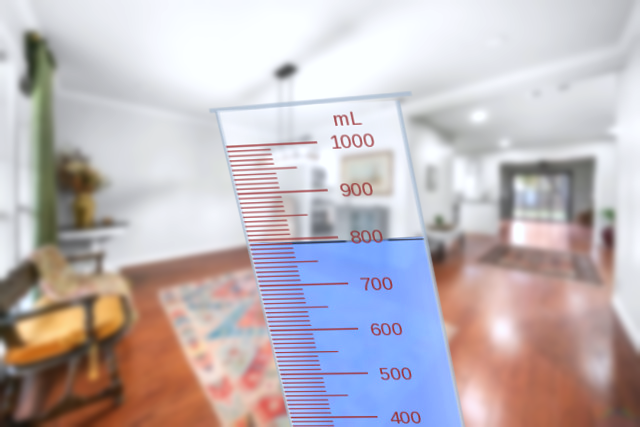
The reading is 790 mL
